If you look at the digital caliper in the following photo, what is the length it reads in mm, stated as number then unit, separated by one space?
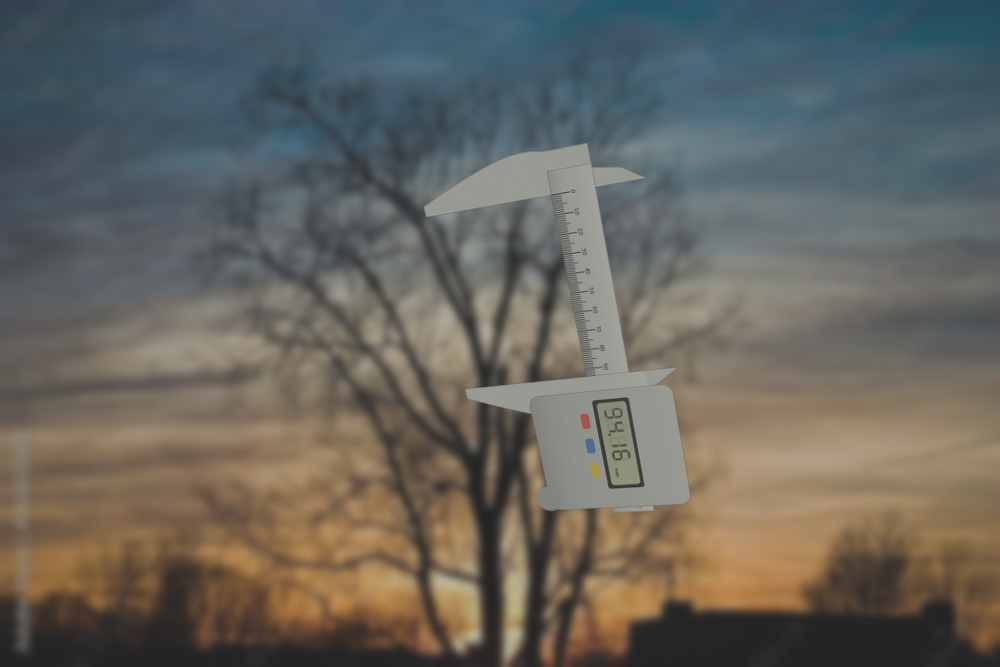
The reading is 94.16 mm
